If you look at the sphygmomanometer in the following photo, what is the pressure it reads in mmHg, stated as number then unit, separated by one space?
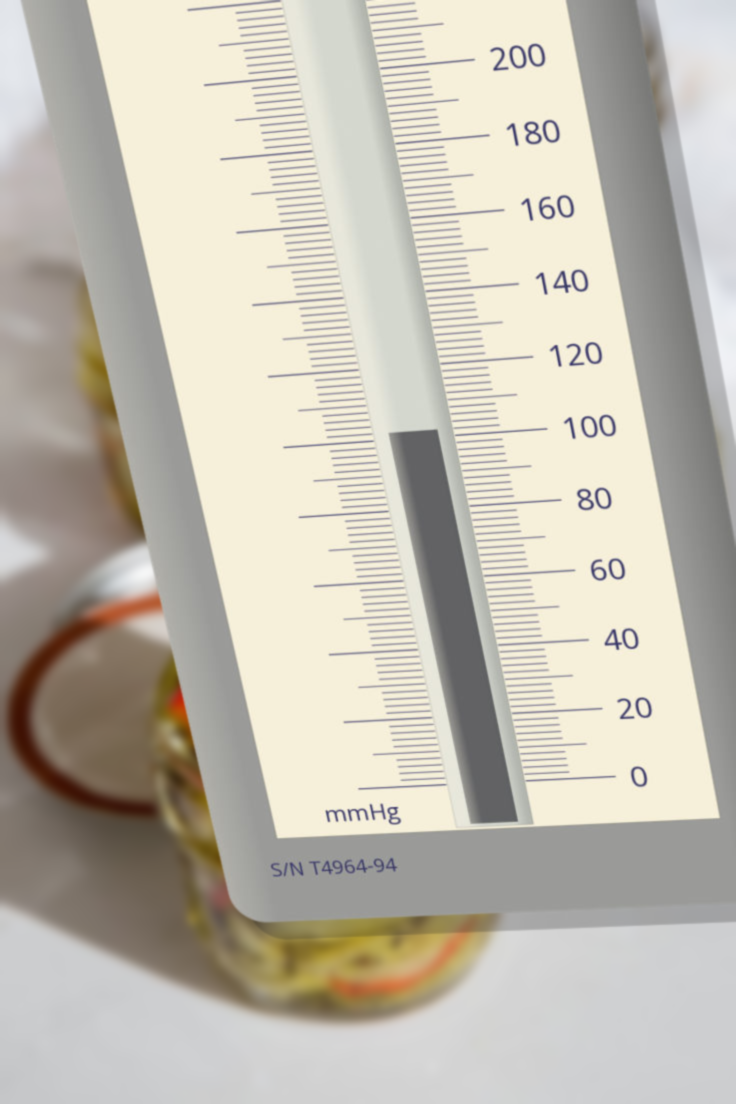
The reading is 102 mmHg
